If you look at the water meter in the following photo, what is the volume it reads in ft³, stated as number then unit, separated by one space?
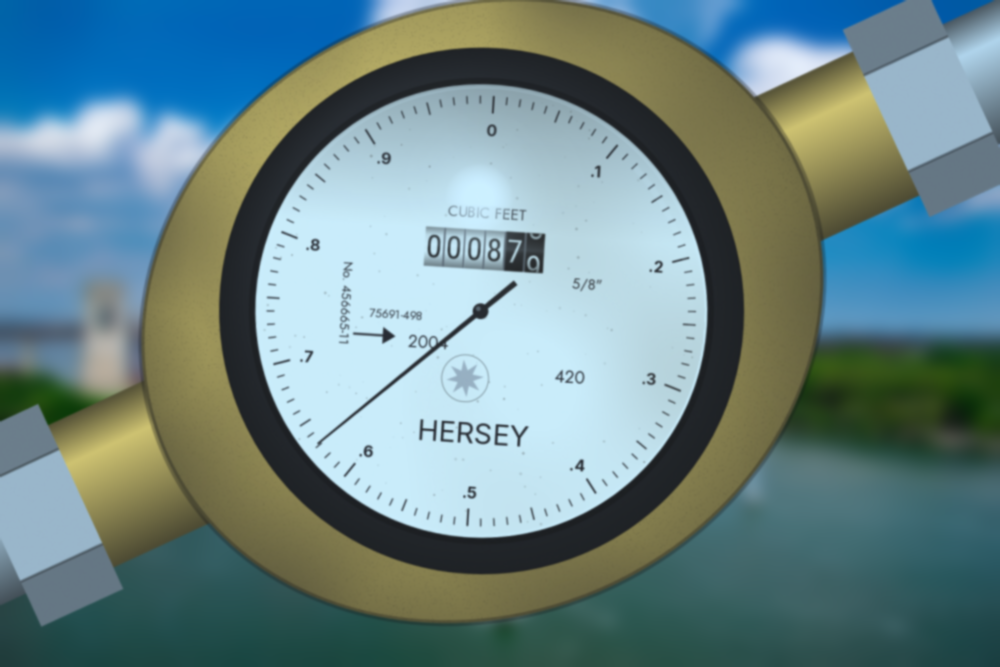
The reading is 878.63 ft³
